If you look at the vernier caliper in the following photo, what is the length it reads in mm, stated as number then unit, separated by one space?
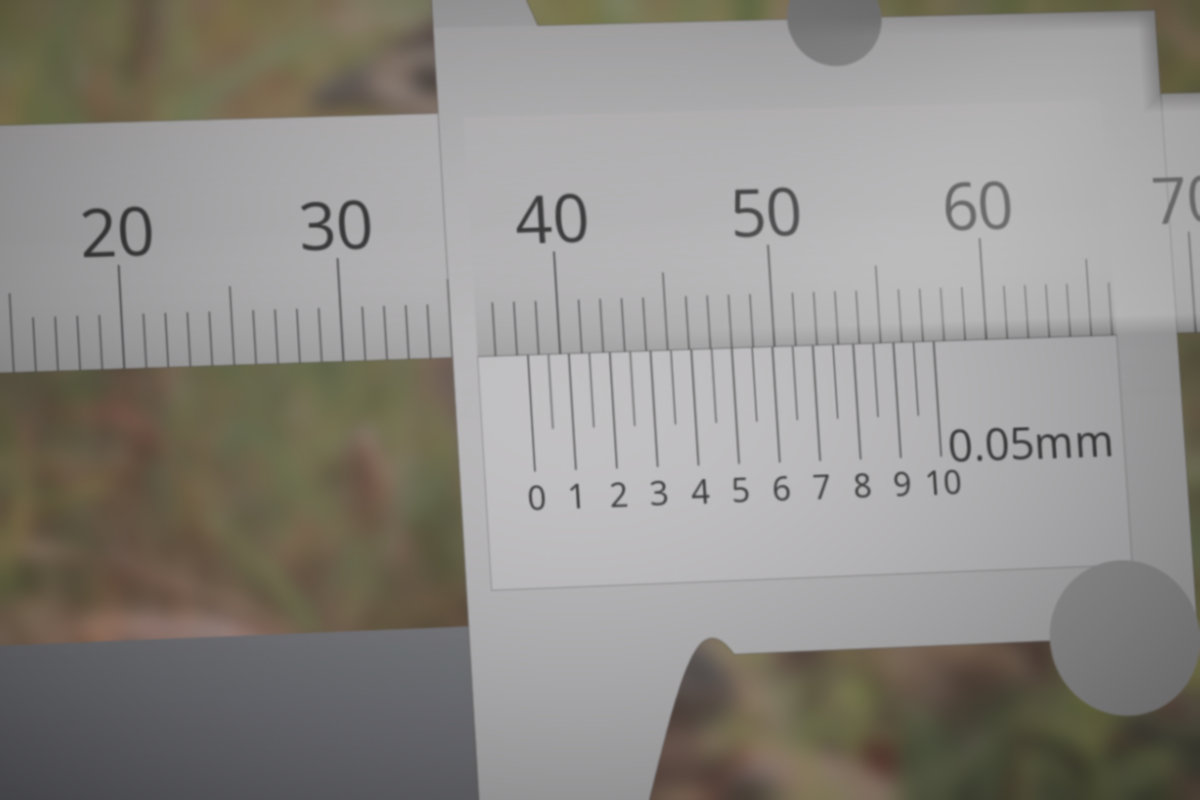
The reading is 38.5 mm
